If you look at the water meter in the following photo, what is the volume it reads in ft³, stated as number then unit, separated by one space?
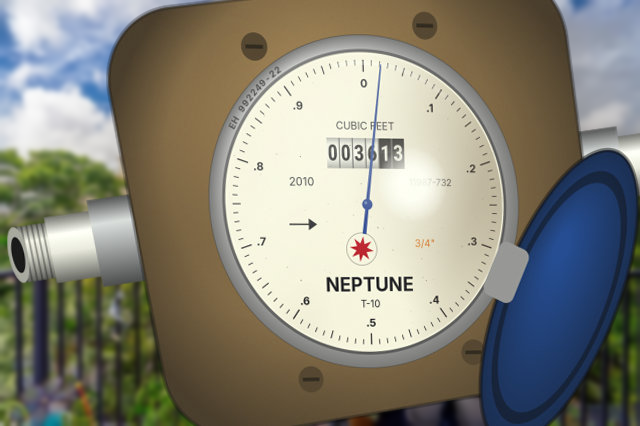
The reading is 3613.02 ft³
